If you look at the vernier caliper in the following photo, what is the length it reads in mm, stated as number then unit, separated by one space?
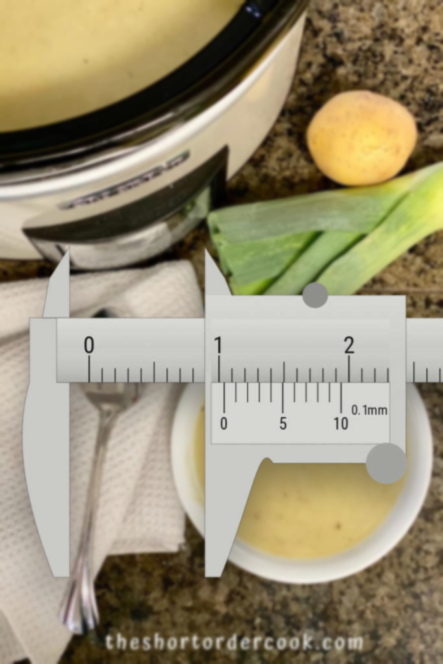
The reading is 10.4 mm
